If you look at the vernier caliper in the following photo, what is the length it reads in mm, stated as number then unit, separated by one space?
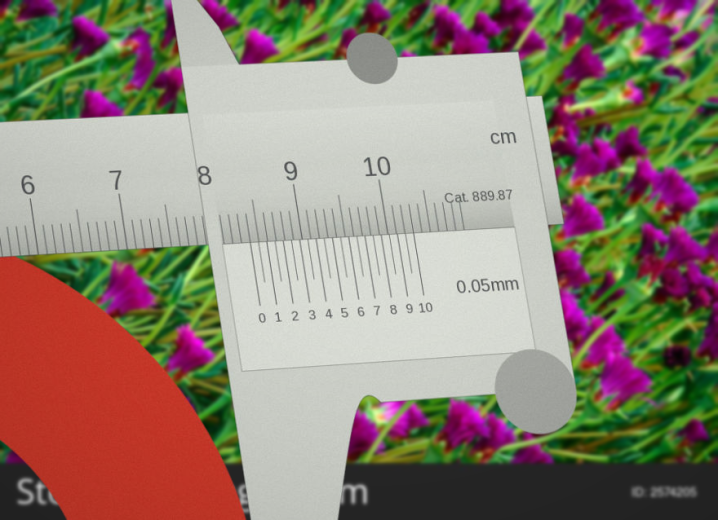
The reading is 84.0 mm
